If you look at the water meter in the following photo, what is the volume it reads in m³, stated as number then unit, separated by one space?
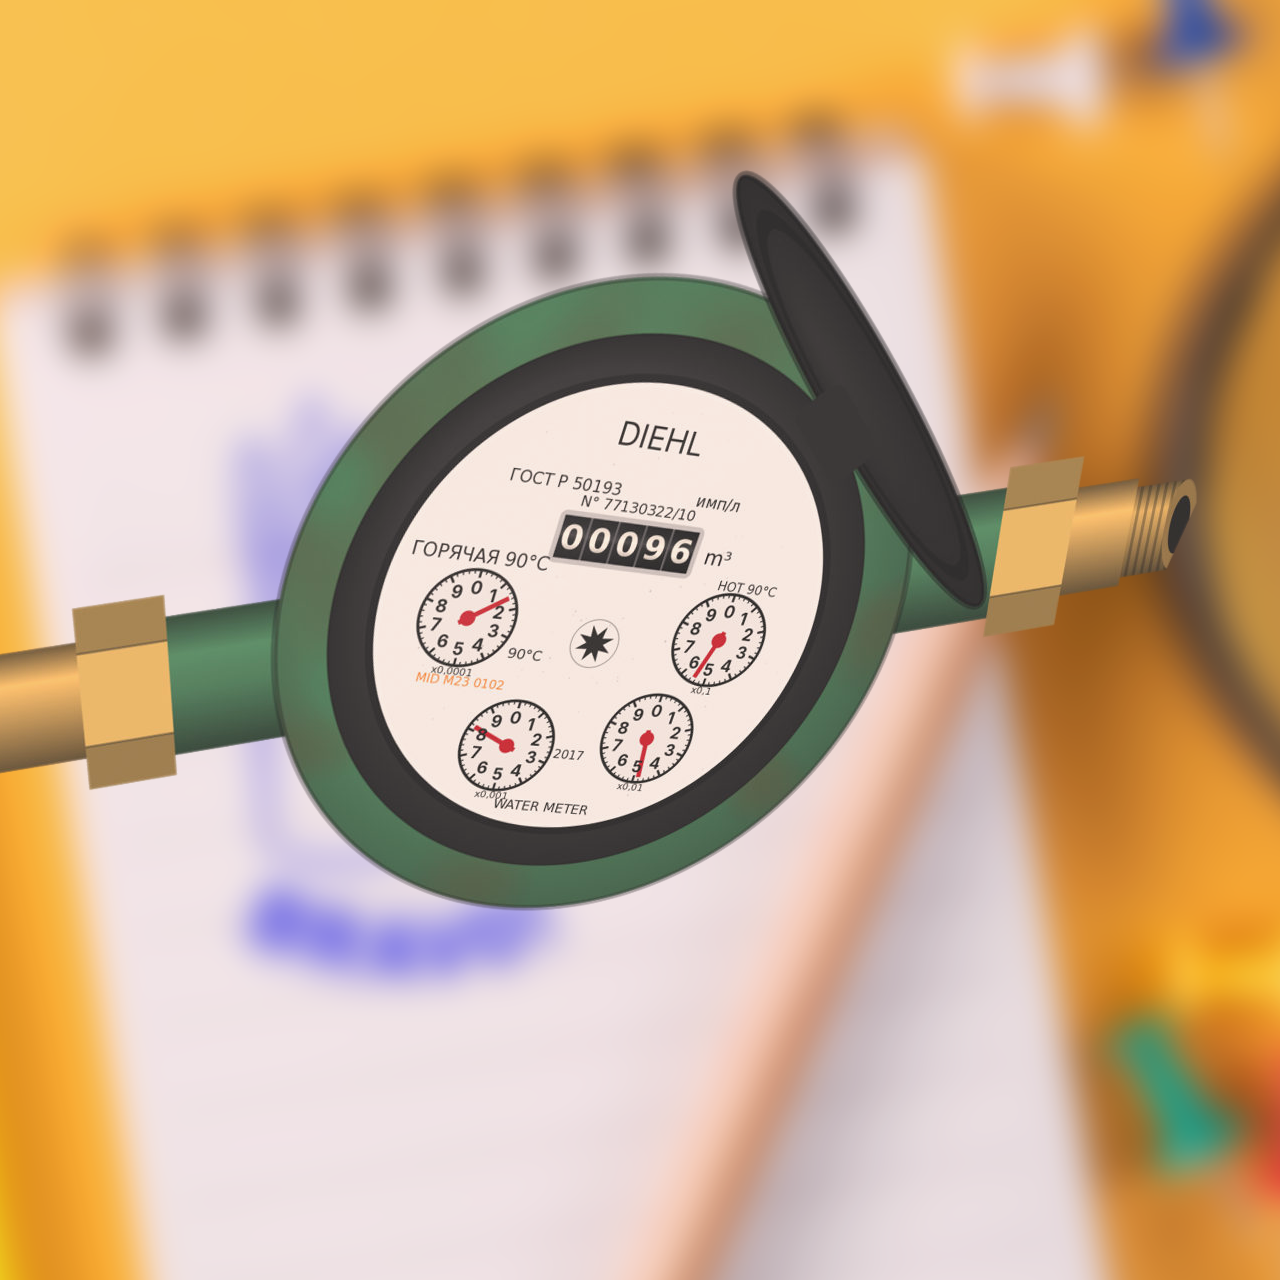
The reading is 96.5481 m³
